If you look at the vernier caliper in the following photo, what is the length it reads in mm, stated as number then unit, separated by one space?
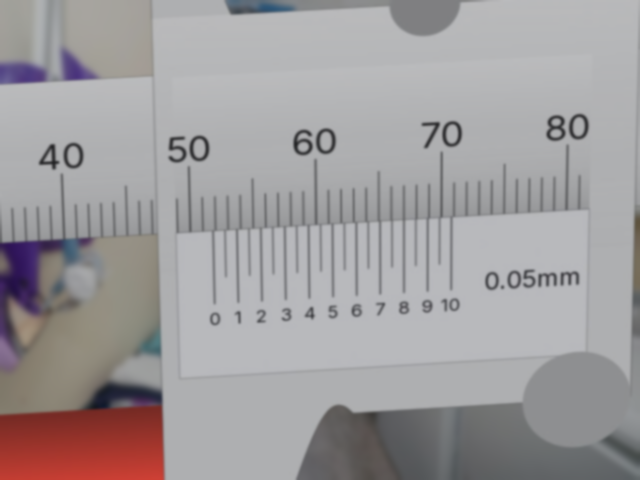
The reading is 51.8 mm
